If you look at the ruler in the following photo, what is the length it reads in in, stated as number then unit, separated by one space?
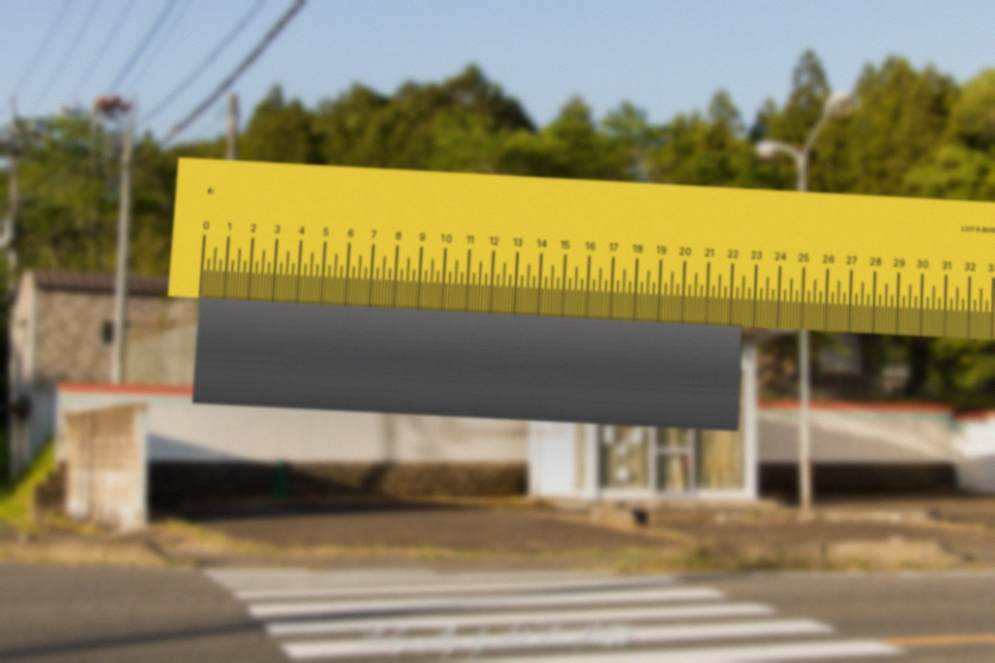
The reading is 22.5 in
